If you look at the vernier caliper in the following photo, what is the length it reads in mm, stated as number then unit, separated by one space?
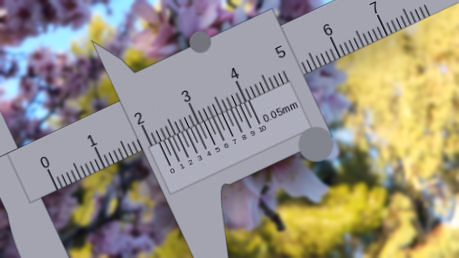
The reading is 21.6 mm
